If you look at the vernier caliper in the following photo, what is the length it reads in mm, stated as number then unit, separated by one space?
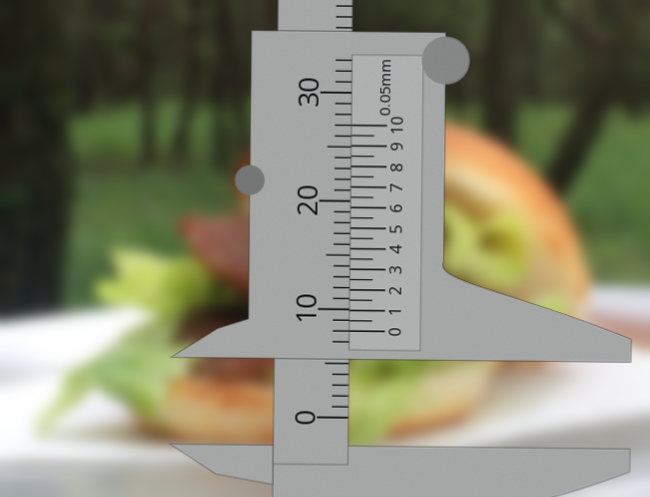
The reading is 8.0 mm
